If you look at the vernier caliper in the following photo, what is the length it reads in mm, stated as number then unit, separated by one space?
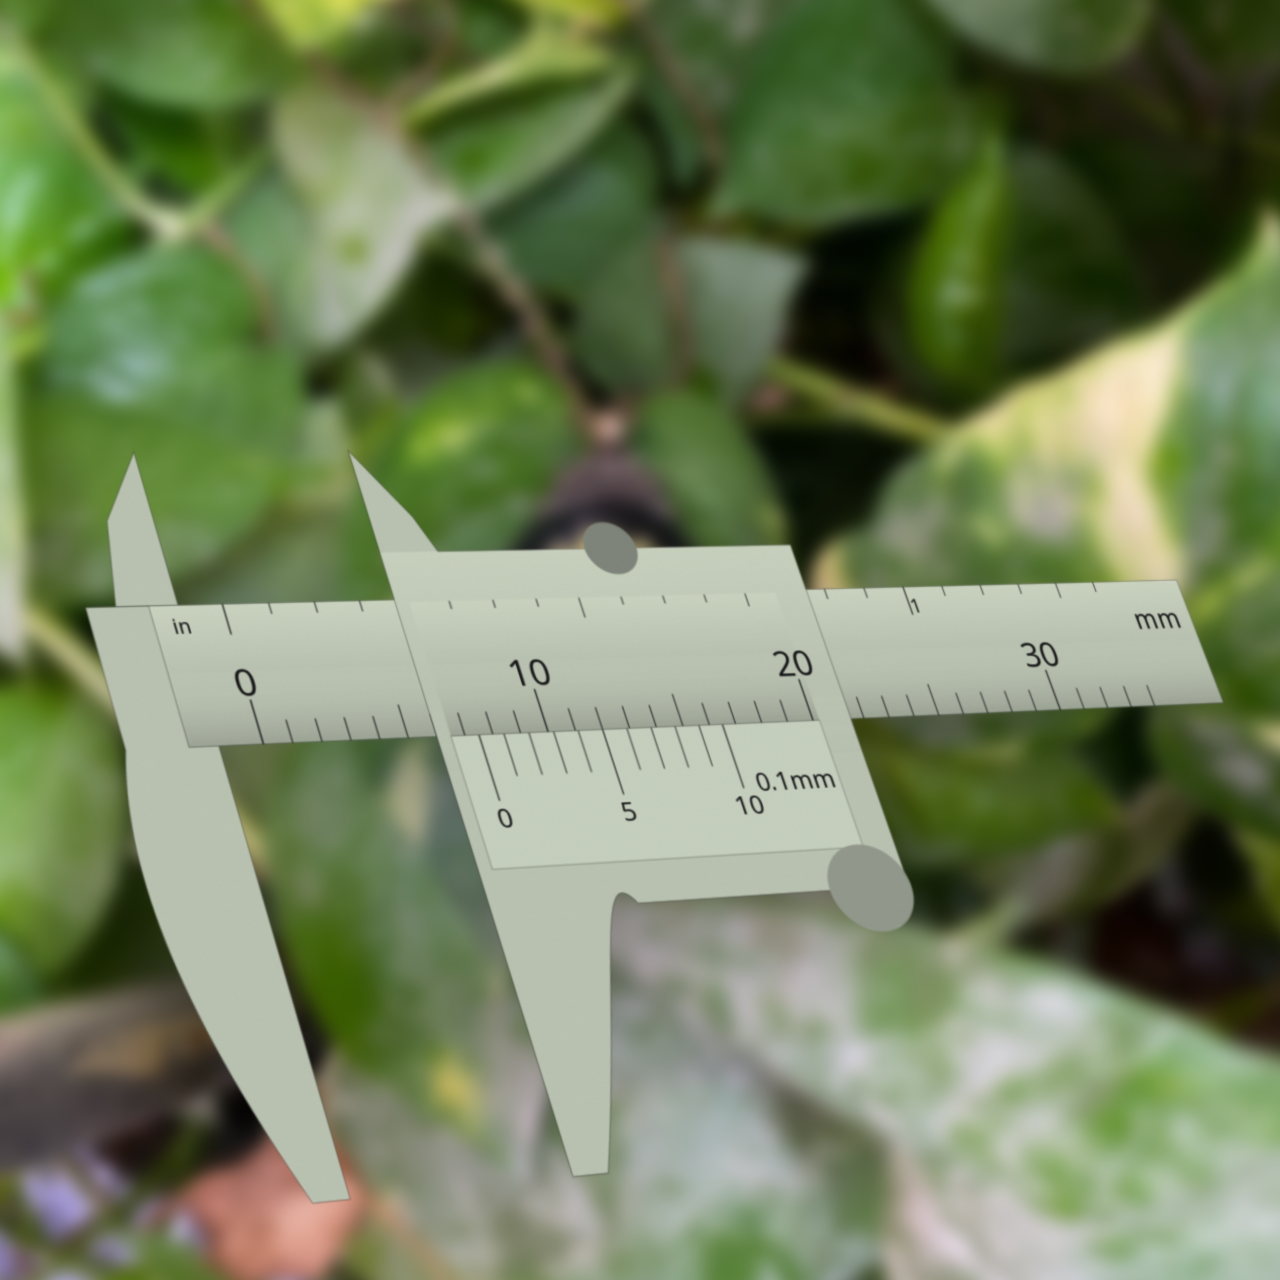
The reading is 7.5 mm
